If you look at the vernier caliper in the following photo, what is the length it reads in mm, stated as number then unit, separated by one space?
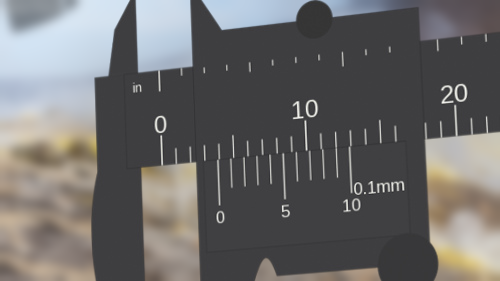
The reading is 3.9 mm
